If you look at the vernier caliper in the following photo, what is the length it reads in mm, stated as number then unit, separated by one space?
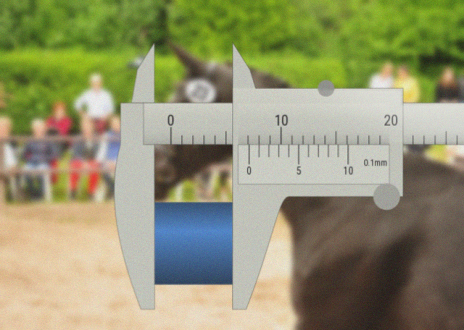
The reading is 7.1 mm
